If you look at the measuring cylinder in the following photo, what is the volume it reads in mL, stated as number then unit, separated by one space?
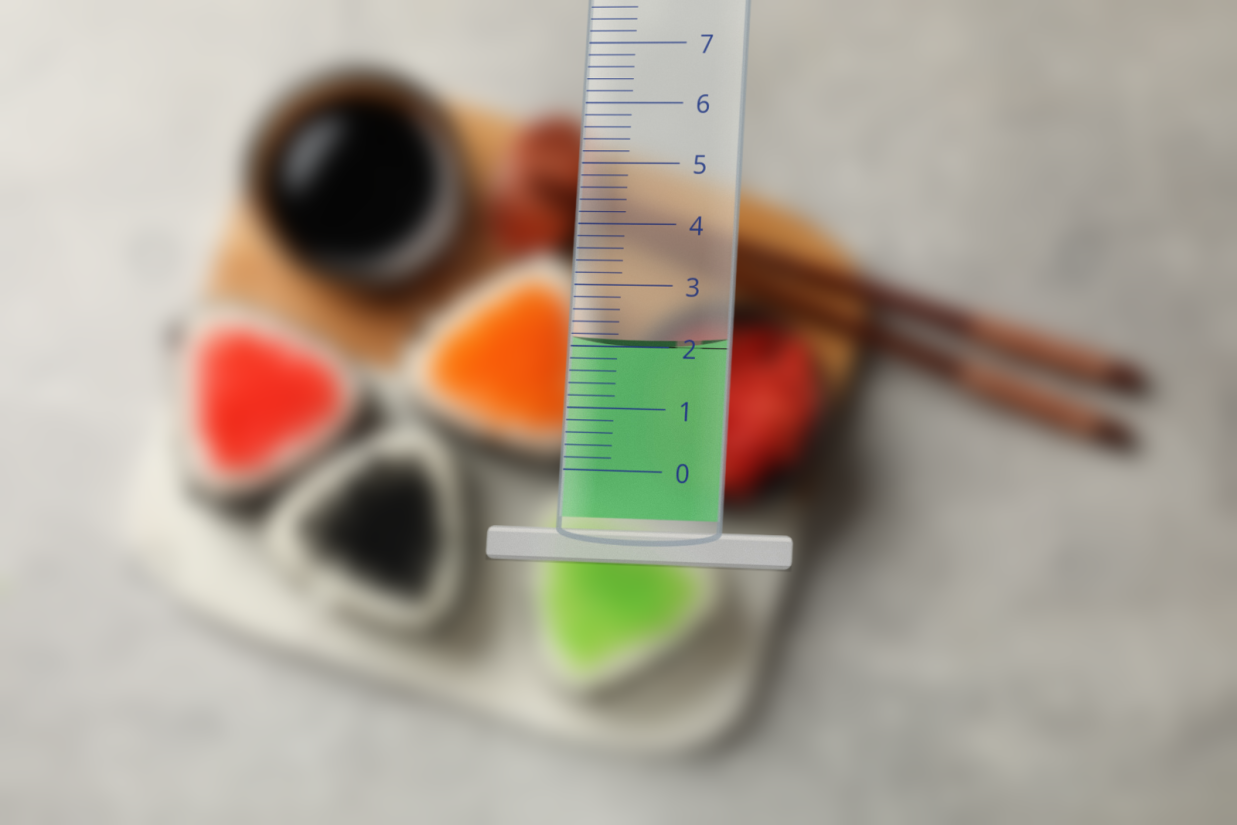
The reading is 2 mL
